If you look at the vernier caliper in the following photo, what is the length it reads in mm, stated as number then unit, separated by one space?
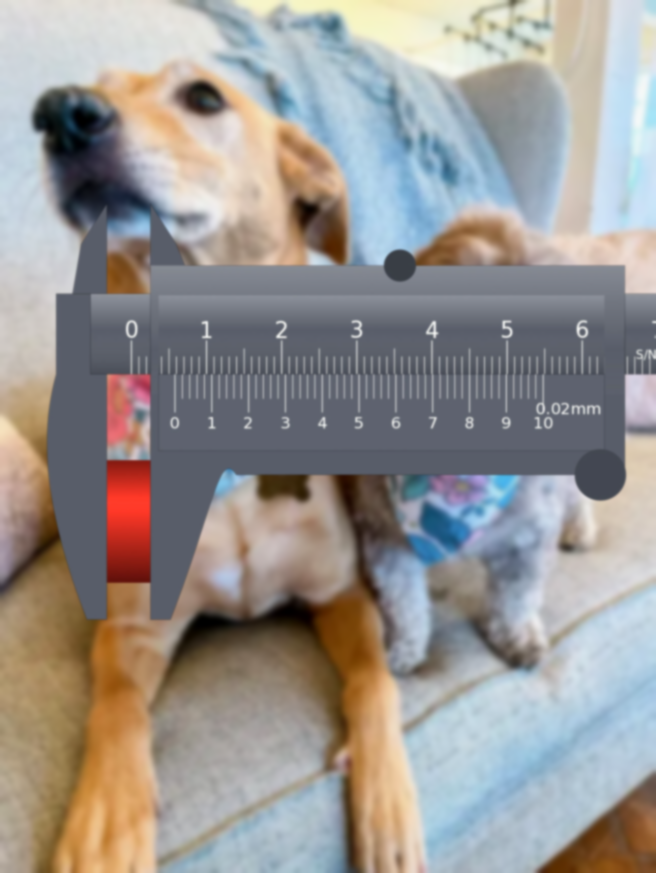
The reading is 5.8 mm
